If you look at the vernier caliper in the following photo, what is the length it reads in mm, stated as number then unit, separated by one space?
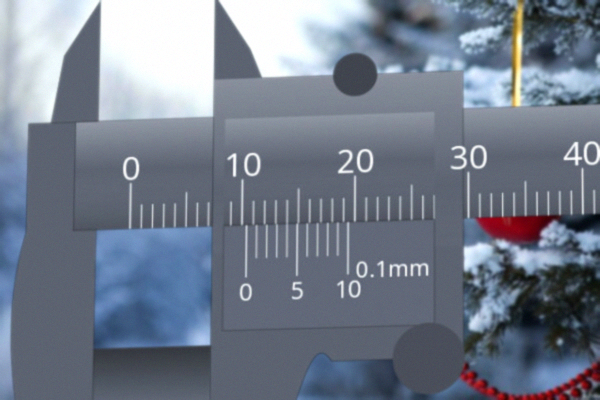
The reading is 10.4 mm
